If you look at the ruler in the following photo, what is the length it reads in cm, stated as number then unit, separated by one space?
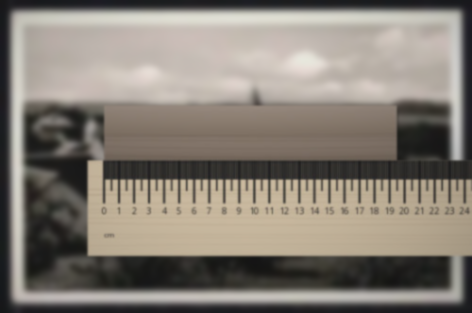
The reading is 19.5 cm
